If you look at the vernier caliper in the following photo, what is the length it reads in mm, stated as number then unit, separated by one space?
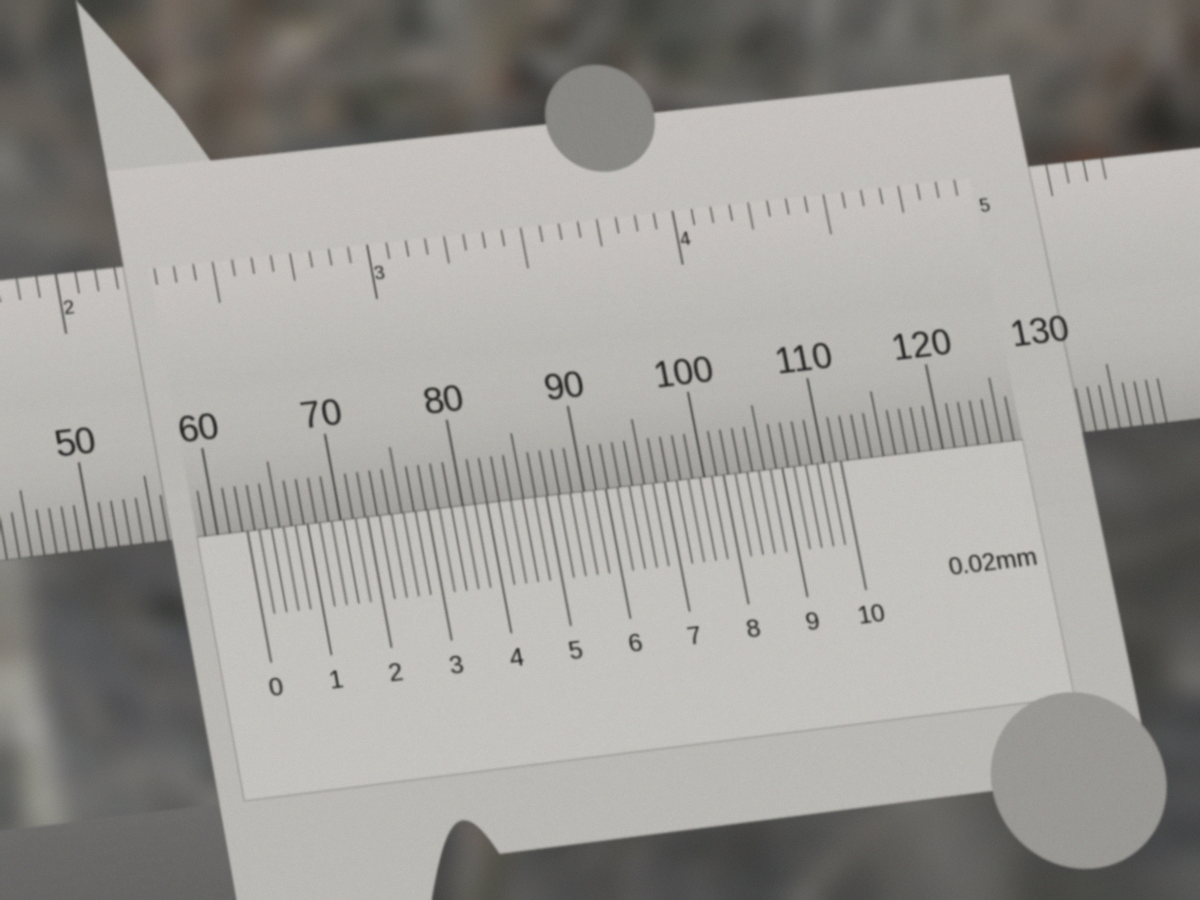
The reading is 62.4 mm
